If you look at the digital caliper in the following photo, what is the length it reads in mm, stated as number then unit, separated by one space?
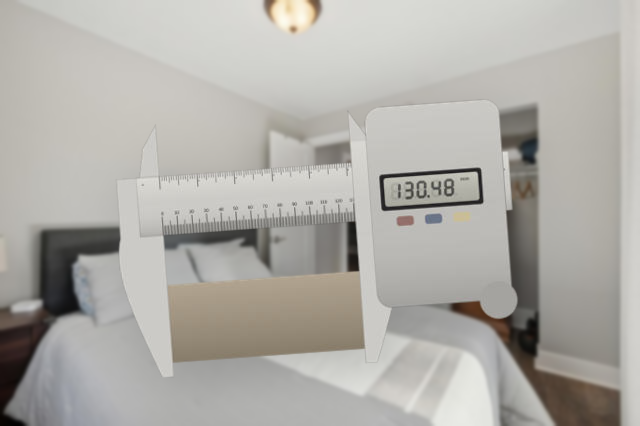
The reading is 130.48 mm
